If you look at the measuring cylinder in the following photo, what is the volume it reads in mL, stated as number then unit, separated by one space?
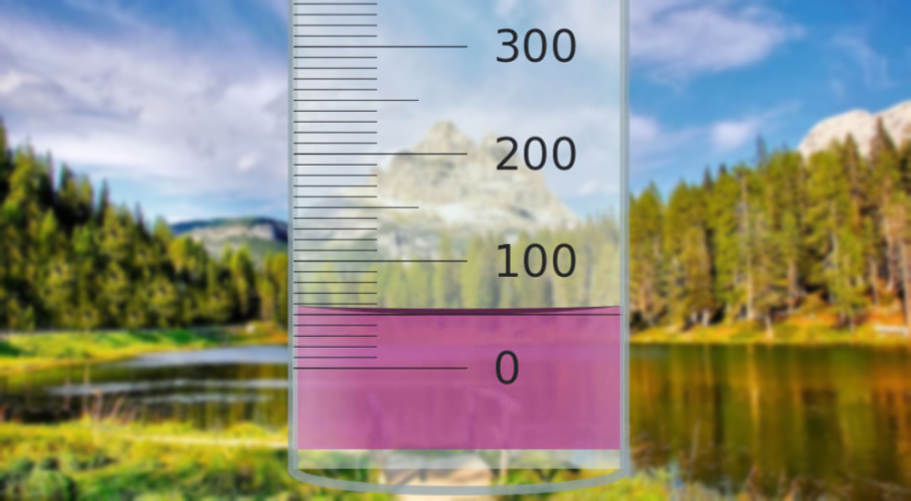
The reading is 50 mL
